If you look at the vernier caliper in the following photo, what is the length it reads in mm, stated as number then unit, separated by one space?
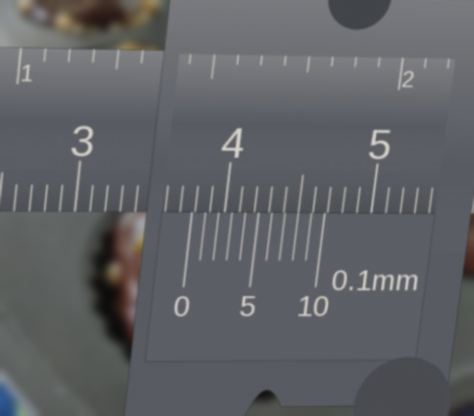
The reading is 37.8 mm
